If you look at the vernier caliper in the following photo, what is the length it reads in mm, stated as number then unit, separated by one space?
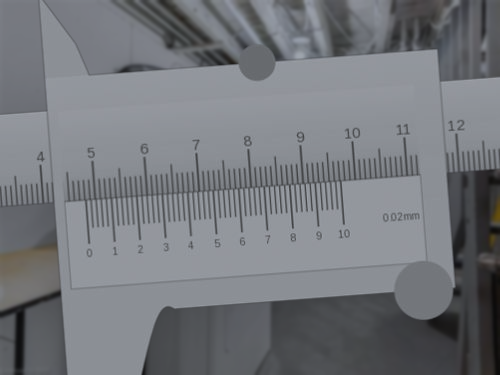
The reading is 48.2 mm
